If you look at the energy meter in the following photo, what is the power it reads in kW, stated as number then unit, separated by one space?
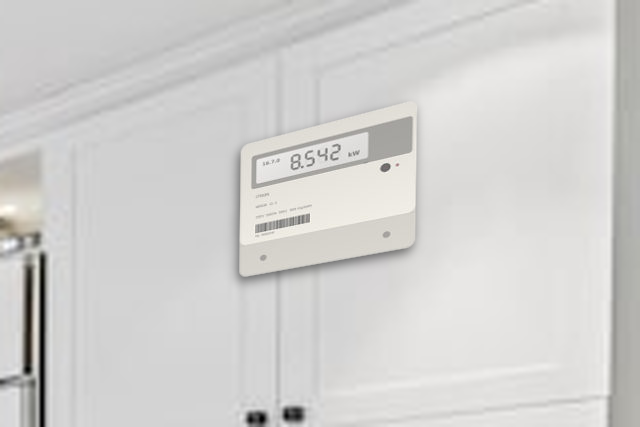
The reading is 8.542 kW
